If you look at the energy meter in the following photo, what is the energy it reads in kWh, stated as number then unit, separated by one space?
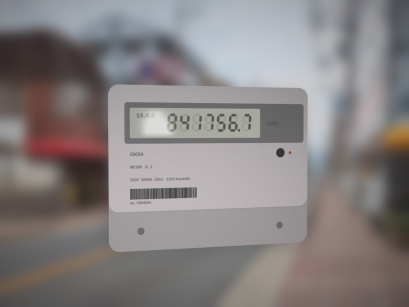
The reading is 841756.7 kWh
